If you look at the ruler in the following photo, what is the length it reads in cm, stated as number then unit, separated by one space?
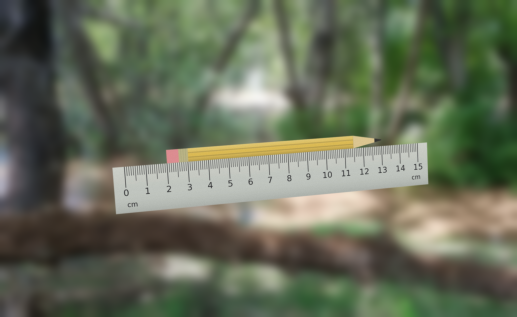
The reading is 11 cm
